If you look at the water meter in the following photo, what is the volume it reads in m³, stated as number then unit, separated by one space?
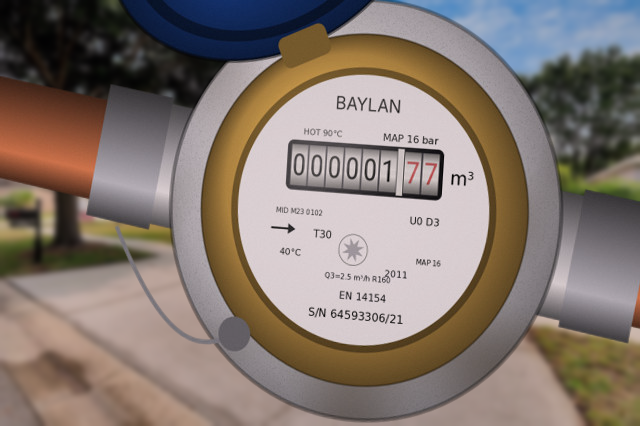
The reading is 1.77 m³
